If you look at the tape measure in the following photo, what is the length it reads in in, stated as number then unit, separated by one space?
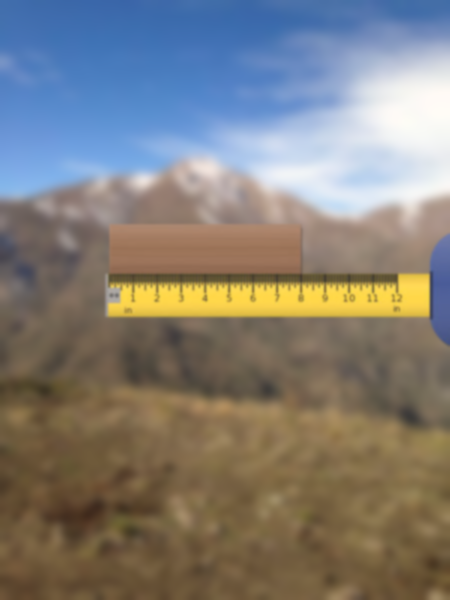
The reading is 8 in
